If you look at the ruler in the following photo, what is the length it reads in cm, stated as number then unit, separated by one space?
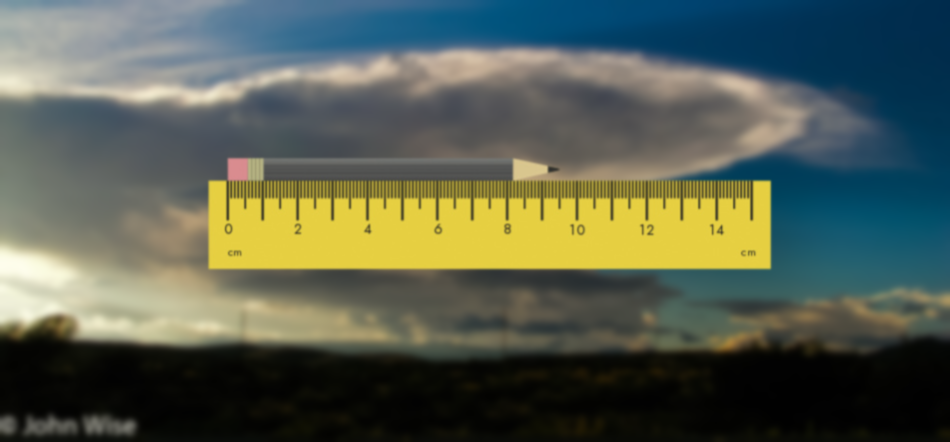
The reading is 9.5 cm
